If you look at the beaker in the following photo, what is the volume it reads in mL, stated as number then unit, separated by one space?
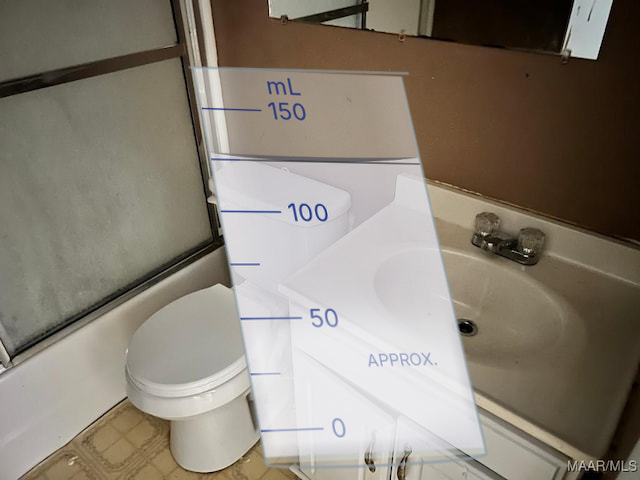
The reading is 125 mL
